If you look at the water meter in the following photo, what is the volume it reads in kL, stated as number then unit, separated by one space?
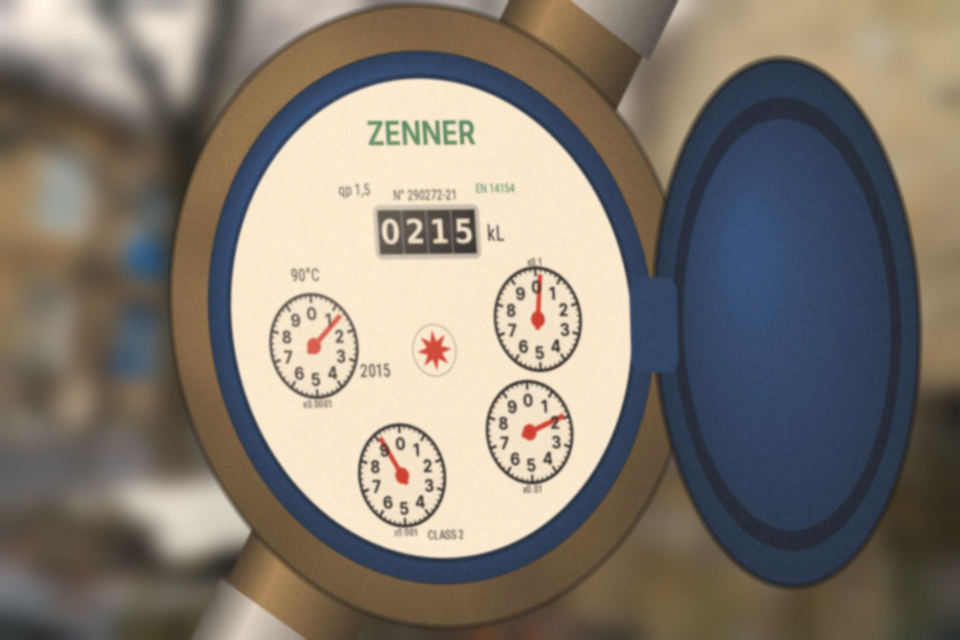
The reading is 215.0191 kL
